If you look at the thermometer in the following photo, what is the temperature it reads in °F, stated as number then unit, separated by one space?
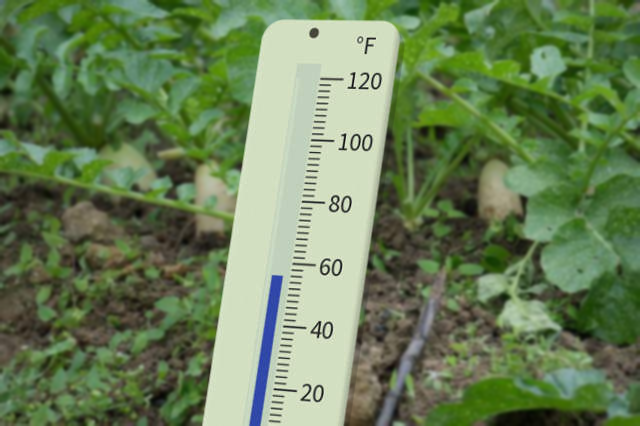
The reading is 56 °F
